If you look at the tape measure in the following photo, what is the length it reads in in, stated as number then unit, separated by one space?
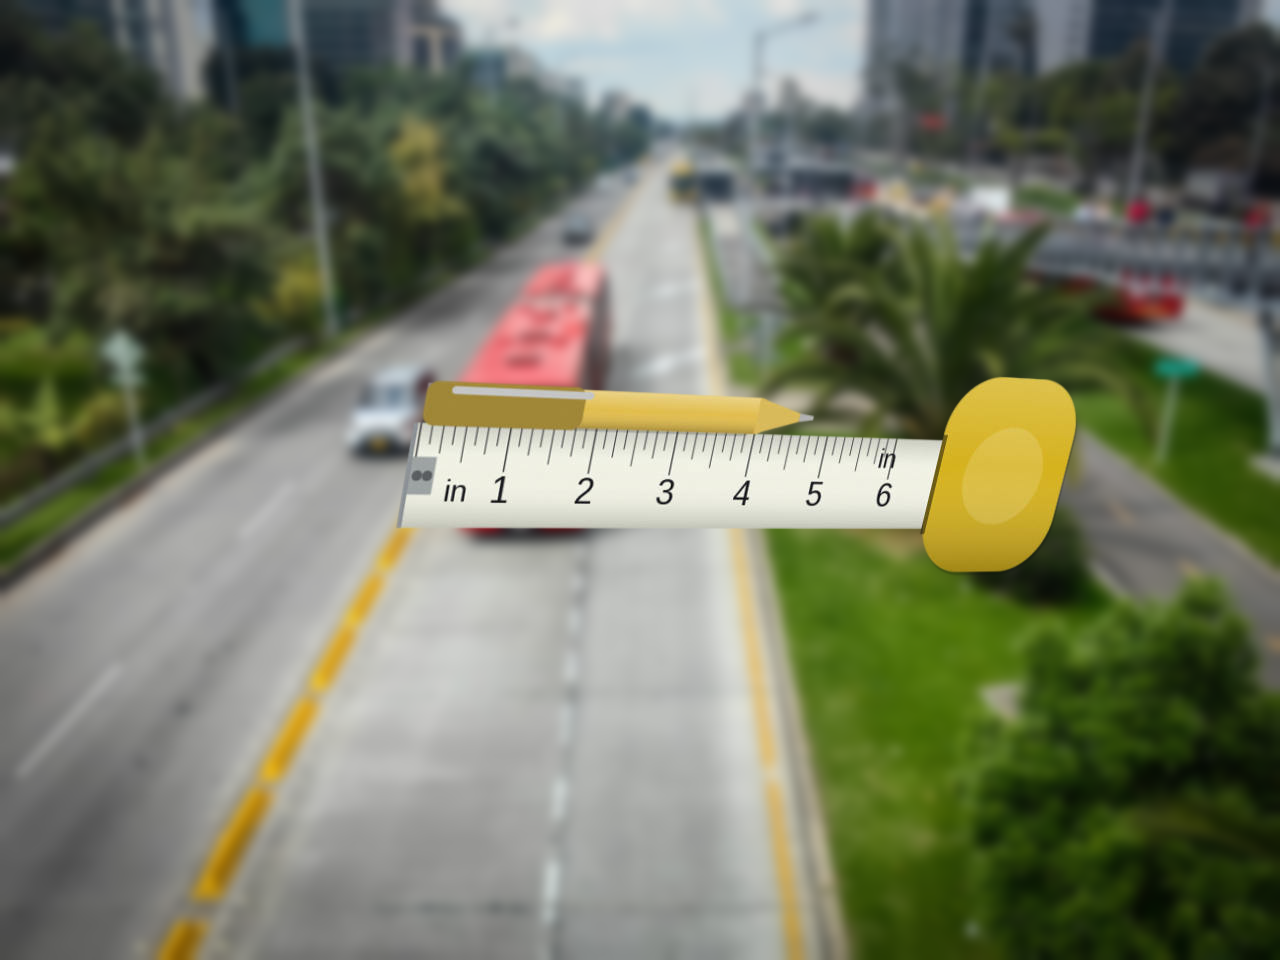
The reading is 4.75 in
